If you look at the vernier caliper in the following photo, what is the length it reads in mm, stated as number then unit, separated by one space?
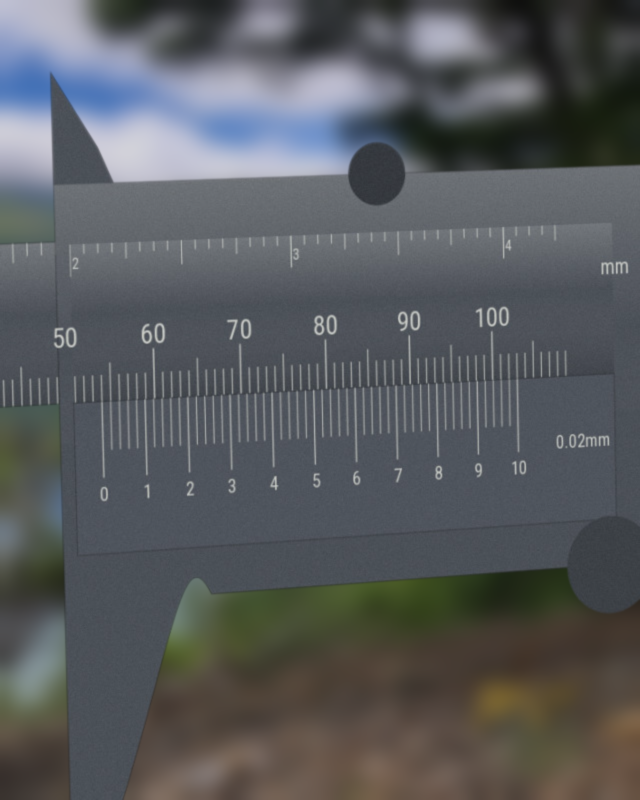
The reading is 54.0 mm
